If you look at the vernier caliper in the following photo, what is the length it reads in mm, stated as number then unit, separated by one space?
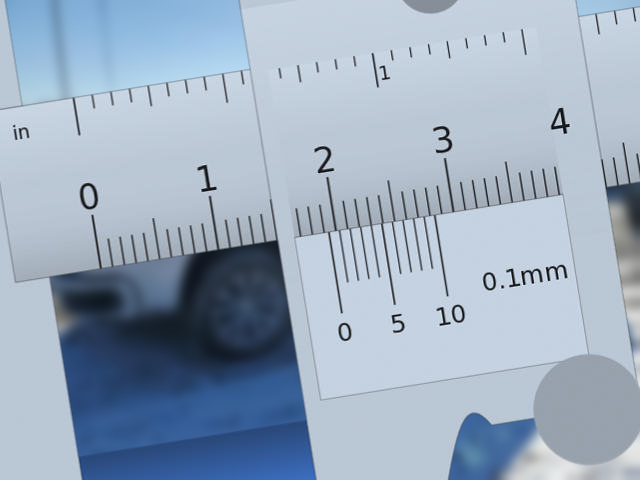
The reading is 19.4 mm
